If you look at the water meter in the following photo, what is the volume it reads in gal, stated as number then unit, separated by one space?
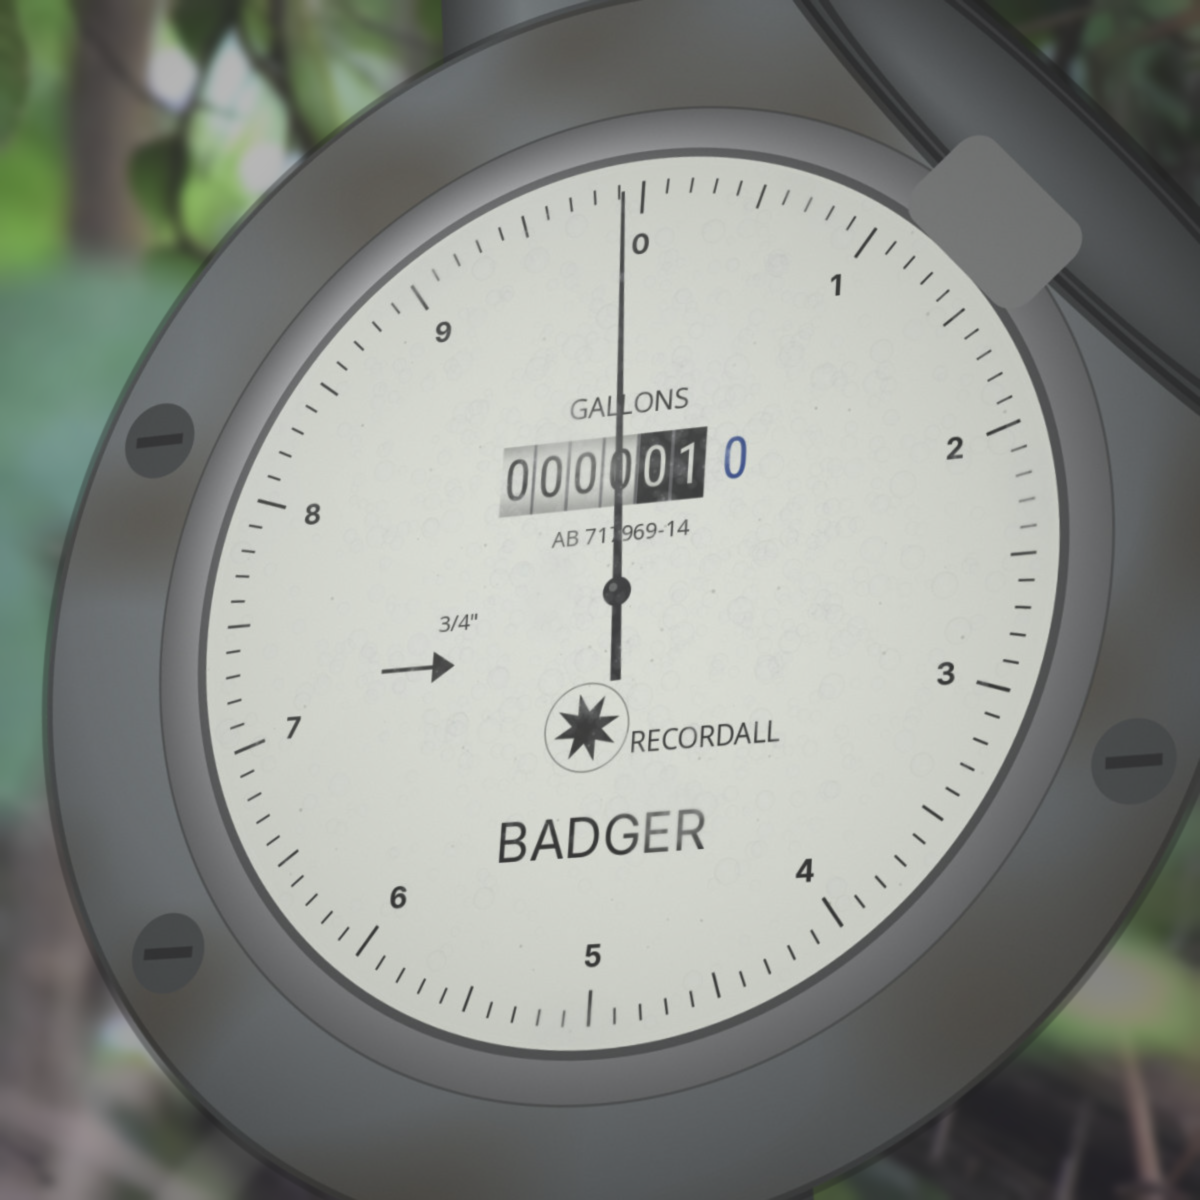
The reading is 9.9 gal
